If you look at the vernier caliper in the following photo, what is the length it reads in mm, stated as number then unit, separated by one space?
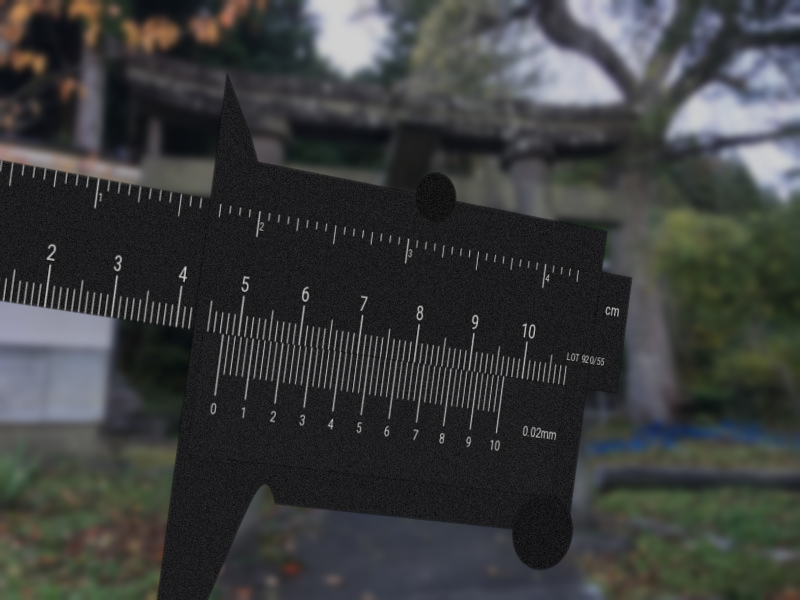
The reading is 47.5 mm
